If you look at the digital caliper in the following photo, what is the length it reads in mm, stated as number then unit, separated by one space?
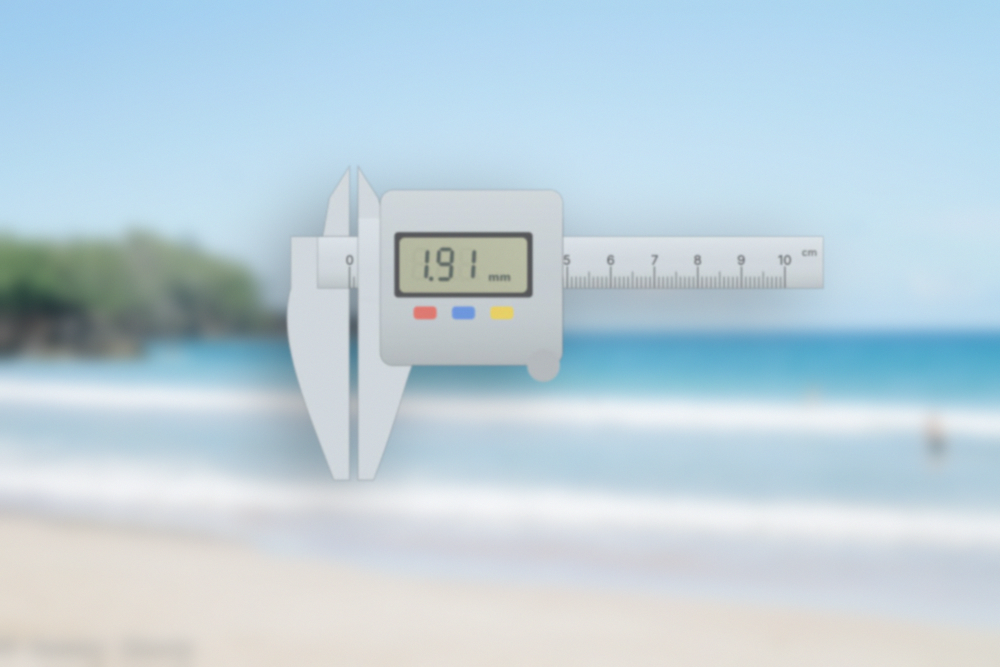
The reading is 1.91 mm
